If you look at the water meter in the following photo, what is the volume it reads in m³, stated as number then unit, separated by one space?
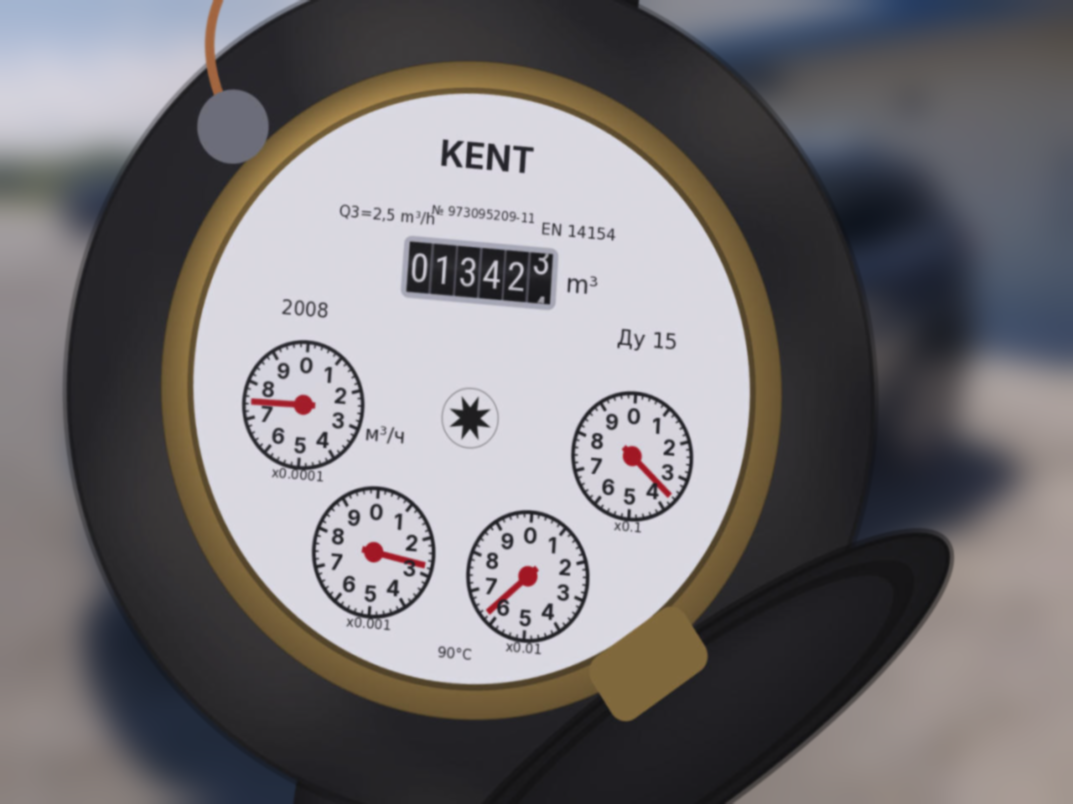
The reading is 13423.3627 m³
